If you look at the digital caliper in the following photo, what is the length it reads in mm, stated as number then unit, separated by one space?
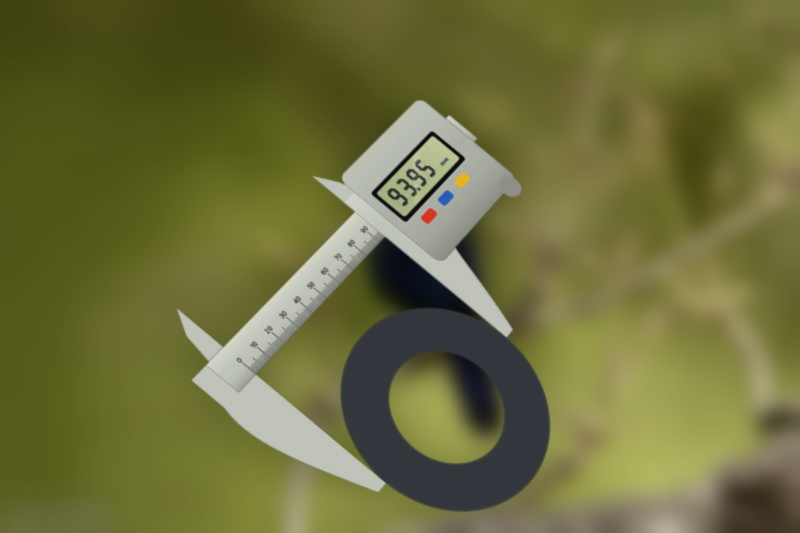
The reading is 93.95 mm
